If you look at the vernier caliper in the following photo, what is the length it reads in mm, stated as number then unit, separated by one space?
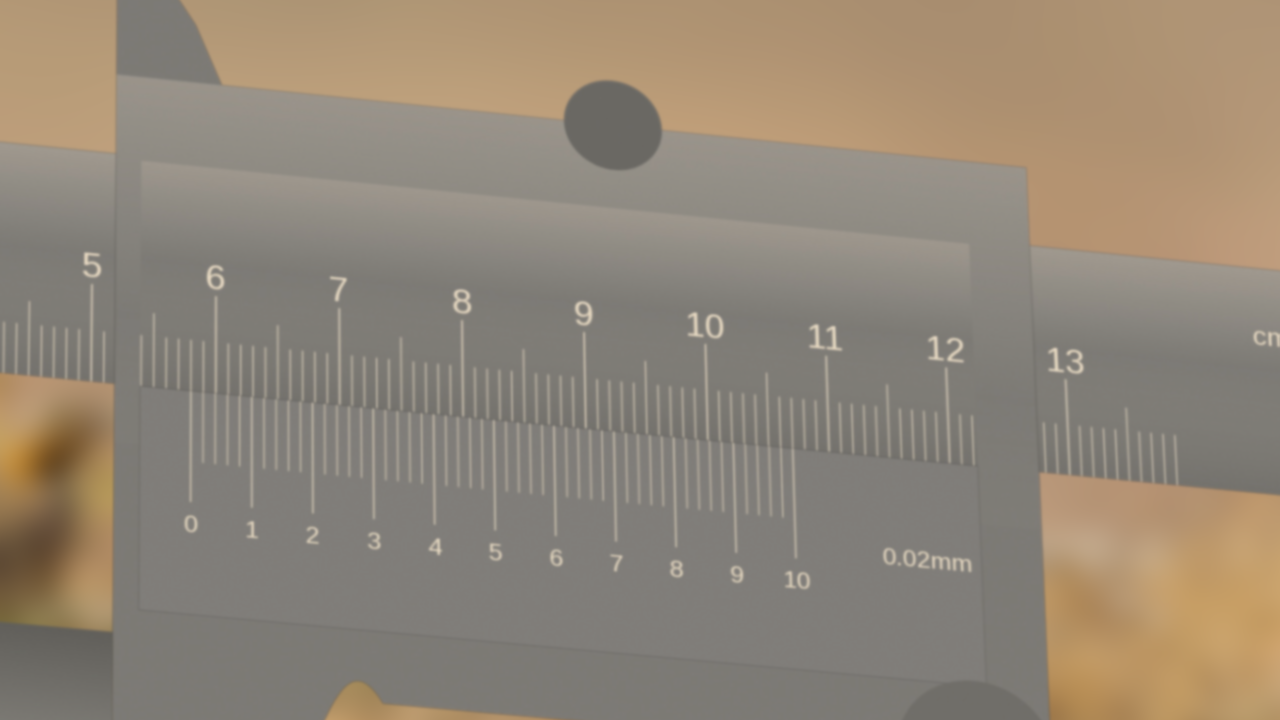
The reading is 58.0 mm
